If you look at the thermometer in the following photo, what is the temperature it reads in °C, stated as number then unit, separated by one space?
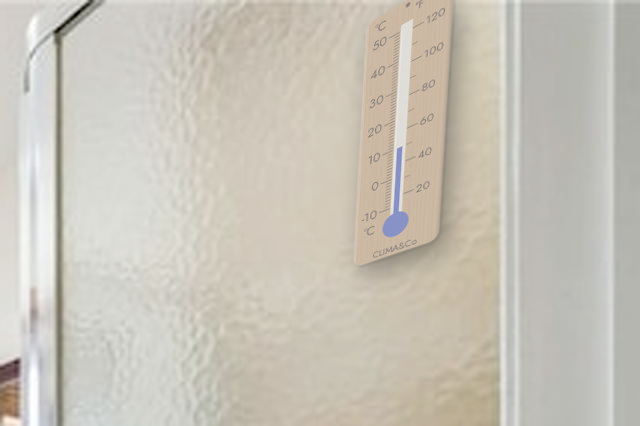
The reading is 10 °C
